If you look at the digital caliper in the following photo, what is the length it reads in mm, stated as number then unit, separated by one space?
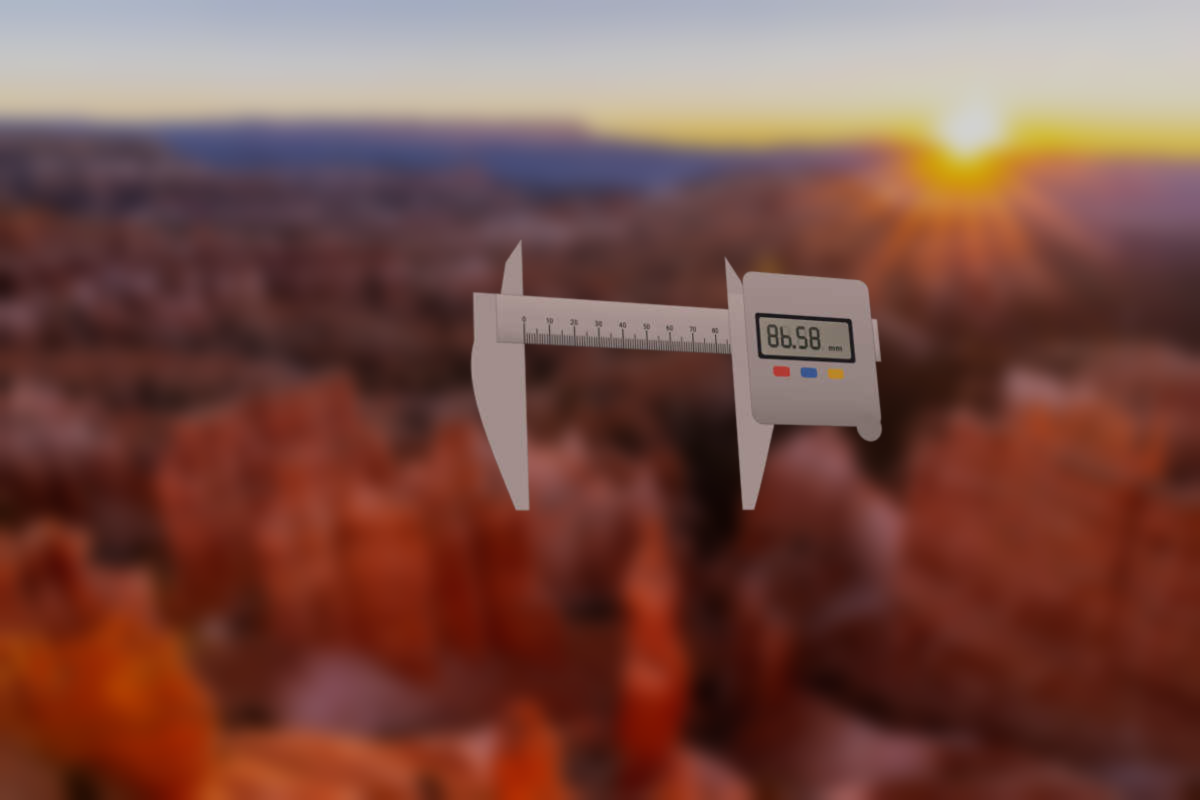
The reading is 86.58 mm
